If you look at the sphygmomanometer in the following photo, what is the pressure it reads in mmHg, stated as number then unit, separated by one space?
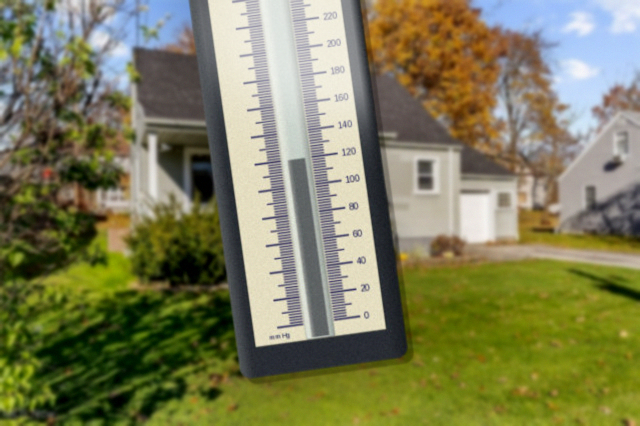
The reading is 120 mmHg
